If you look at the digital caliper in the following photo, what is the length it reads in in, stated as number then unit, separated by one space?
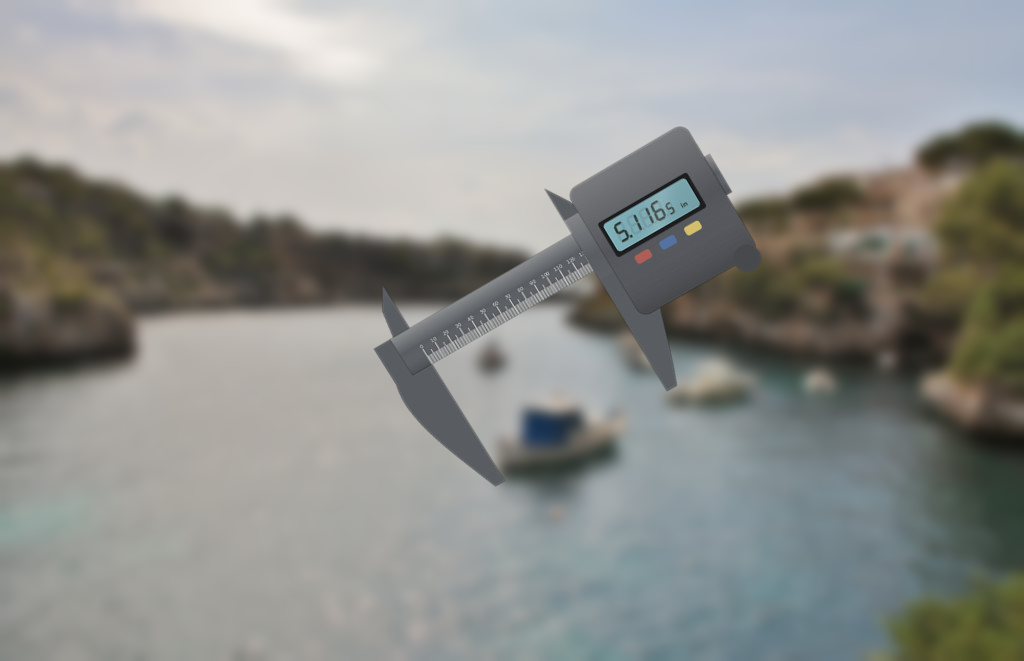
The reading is 5.1165 in
